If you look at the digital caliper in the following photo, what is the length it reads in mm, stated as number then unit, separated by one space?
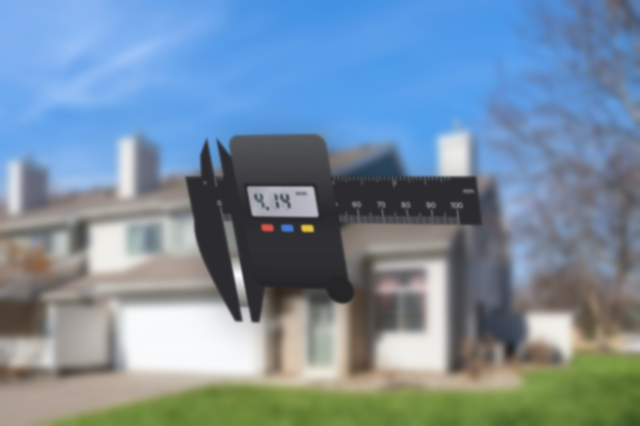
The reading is 4.14 mm
